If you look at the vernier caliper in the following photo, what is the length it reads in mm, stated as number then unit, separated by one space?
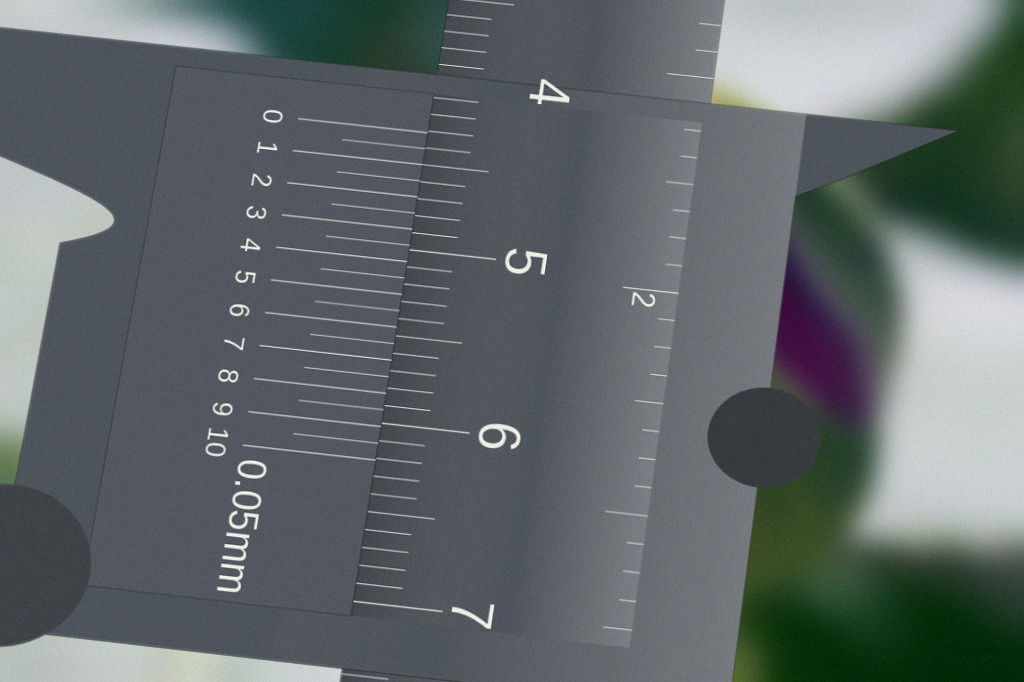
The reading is 43.1 mm
